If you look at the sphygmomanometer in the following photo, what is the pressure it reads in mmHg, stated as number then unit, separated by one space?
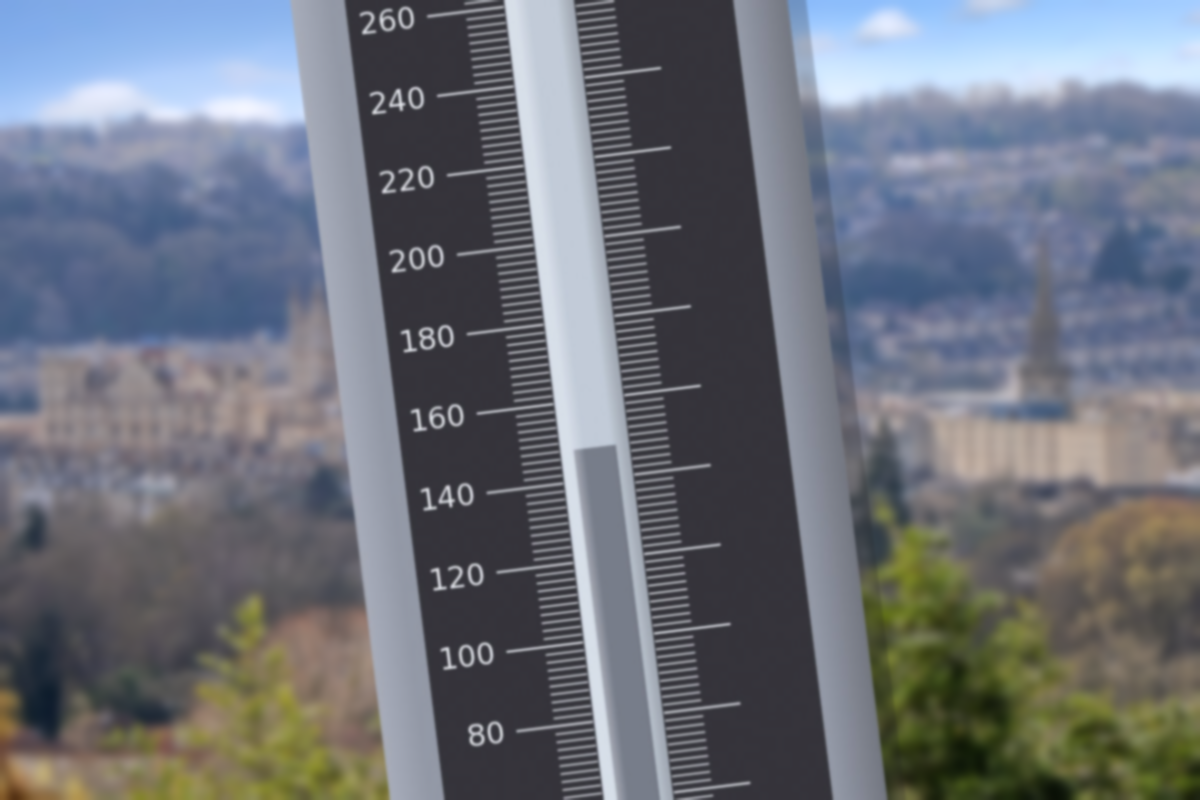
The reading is 148 mmHg
